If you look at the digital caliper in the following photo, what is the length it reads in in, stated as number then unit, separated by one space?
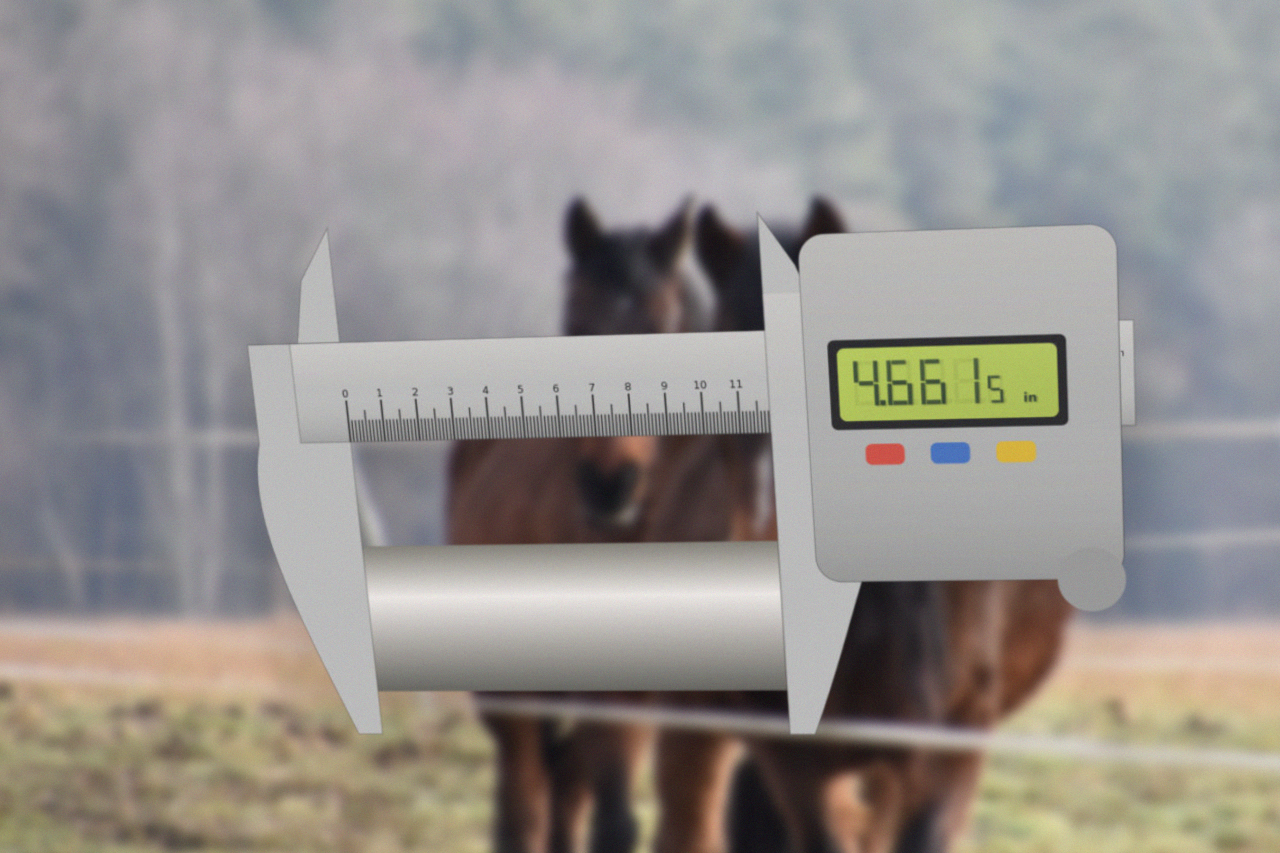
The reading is 4.6615 in
